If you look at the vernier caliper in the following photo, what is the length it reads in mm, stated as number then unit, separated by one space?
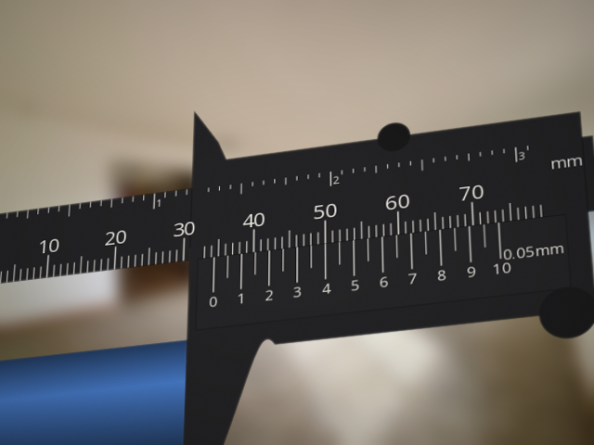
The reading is 34.4 mm
